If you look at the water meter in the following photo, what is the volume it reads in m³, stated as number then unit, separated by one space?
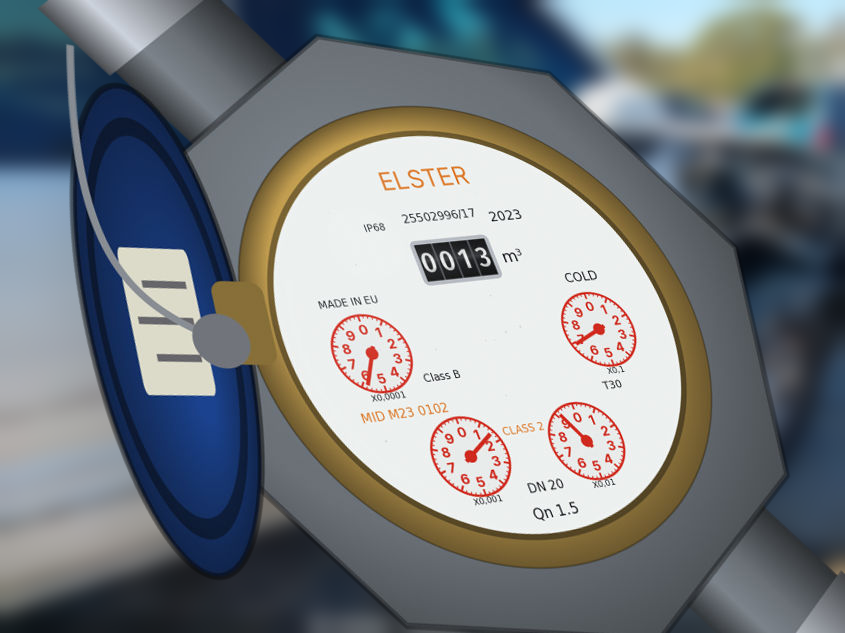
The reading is 13.6915 m³
